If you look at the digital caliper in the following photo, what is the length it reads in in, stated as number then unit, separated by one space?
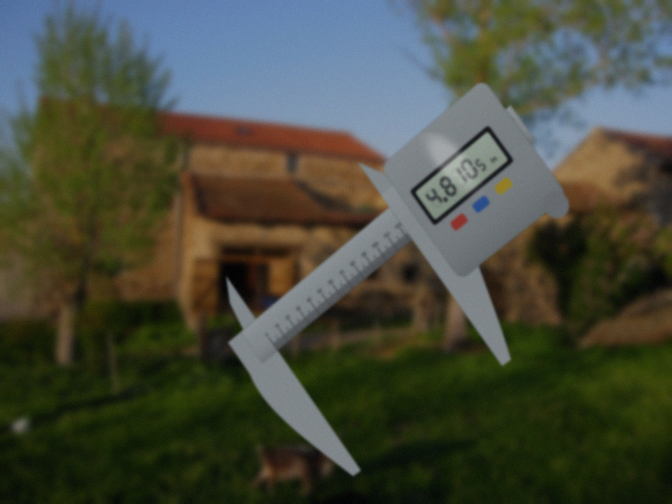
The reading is 4.8105 in
